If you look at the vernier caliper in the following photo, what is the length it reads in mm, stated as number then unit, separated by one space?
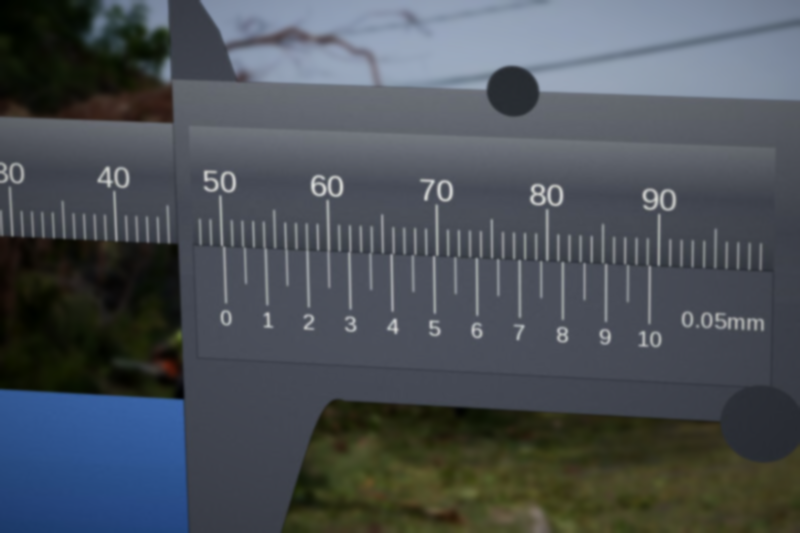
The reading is 50.2 mm
